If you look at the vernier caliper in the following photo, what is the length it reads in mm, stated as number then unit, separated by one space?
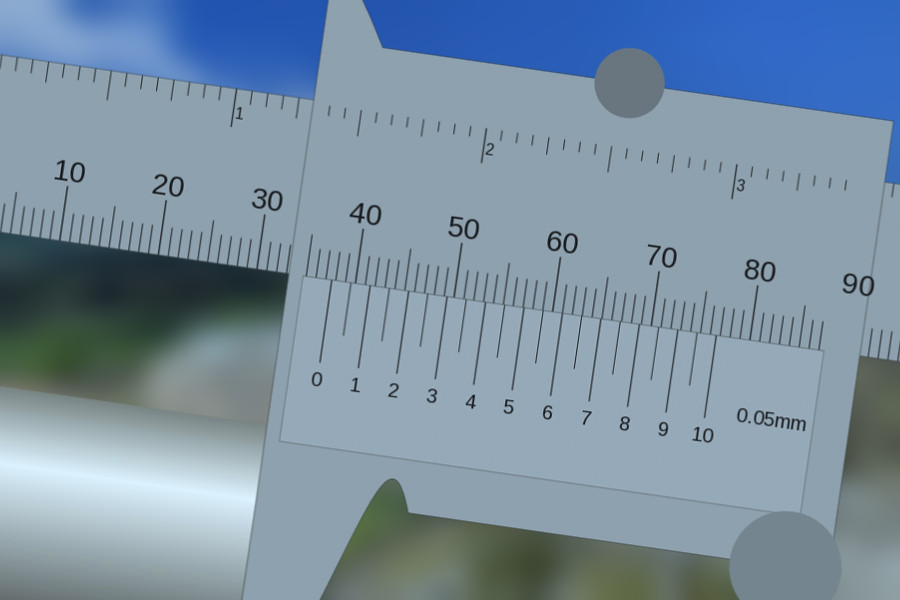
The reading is 37.6 mm
